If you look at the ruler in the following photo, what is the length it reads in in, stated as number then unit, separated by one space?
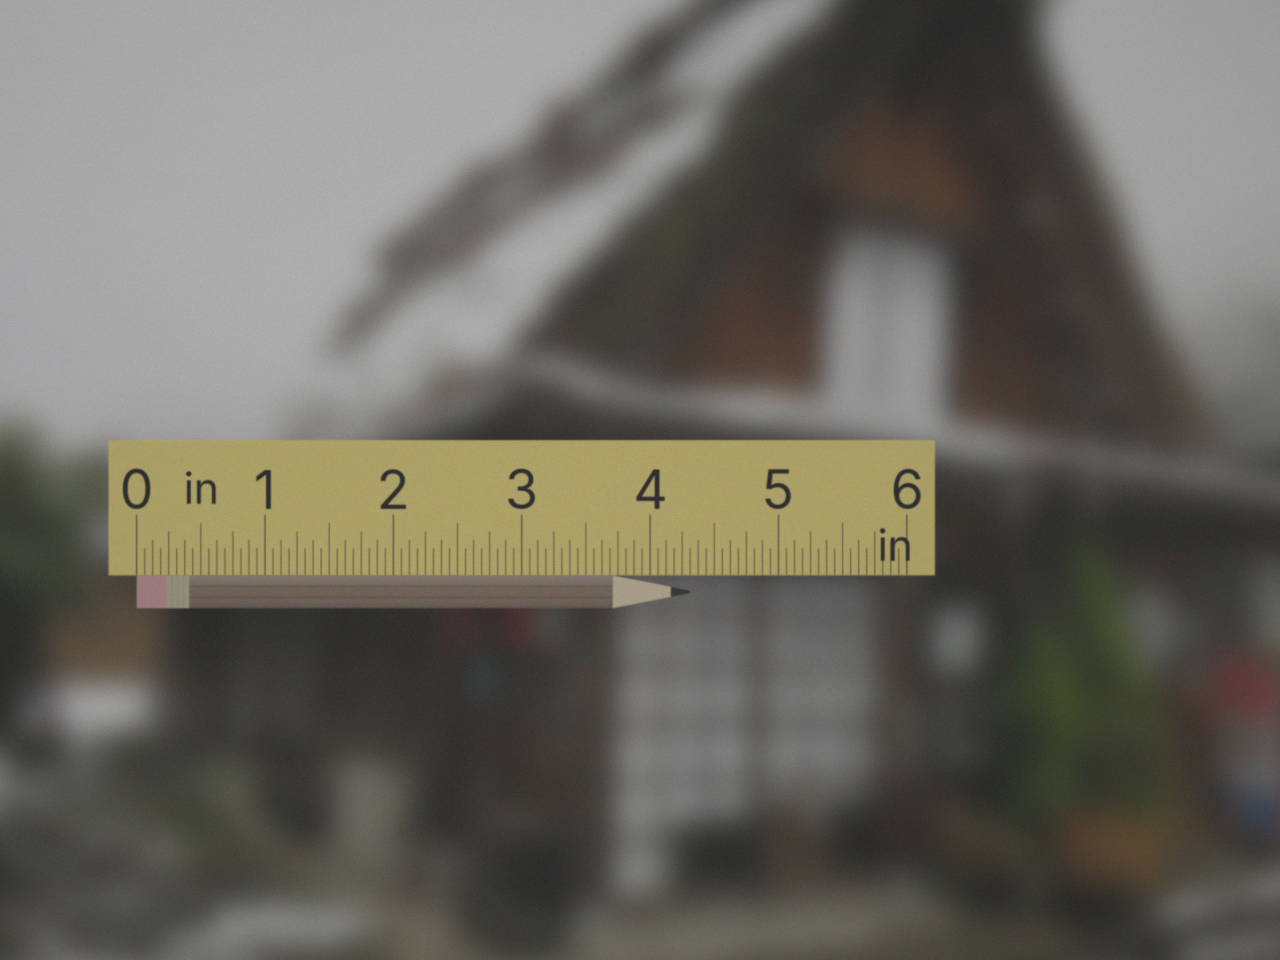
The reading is 4.3125 in
